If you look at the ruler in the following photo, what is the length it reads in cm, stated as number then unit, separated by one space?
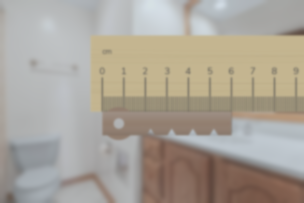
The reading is 6 cm
